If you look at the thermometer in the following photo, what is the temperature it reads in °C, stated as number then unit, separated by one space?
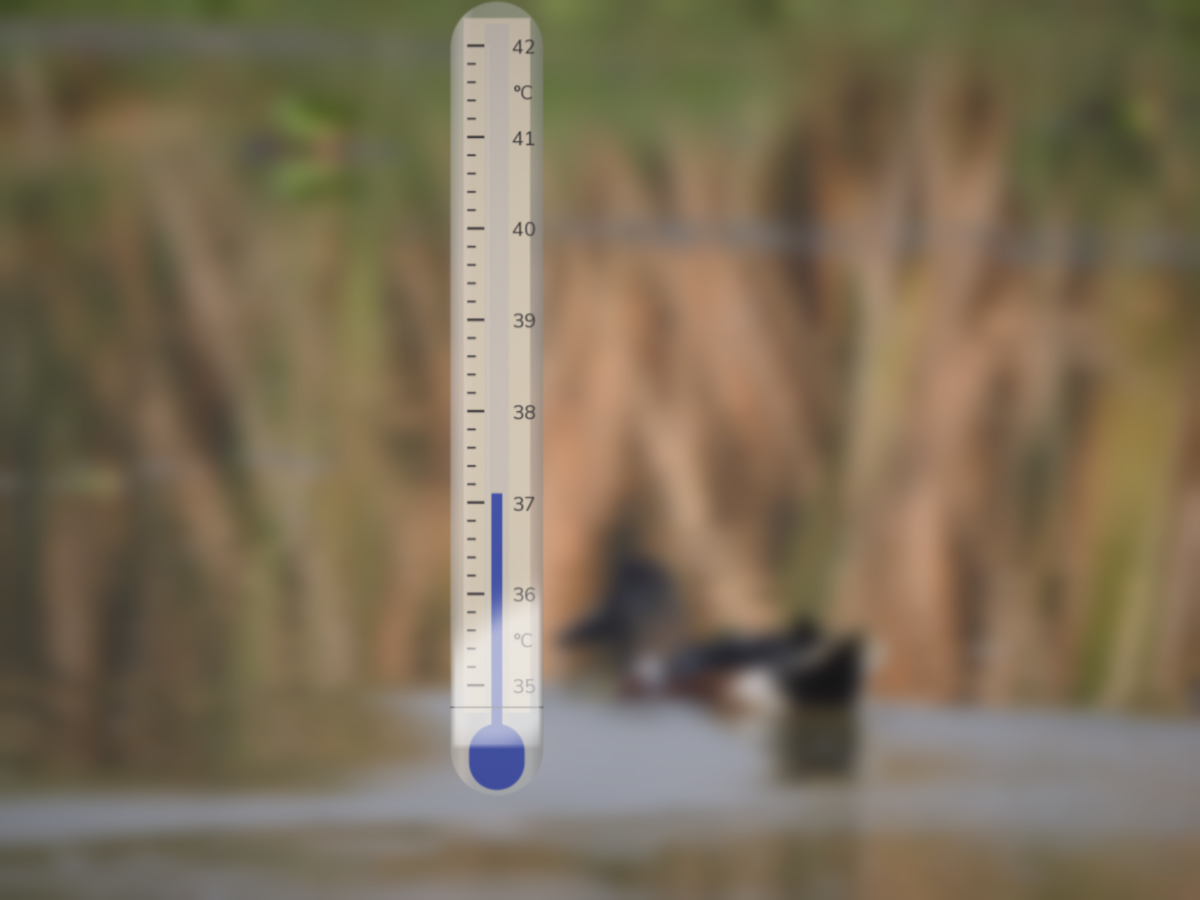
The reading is 37.1 °C
